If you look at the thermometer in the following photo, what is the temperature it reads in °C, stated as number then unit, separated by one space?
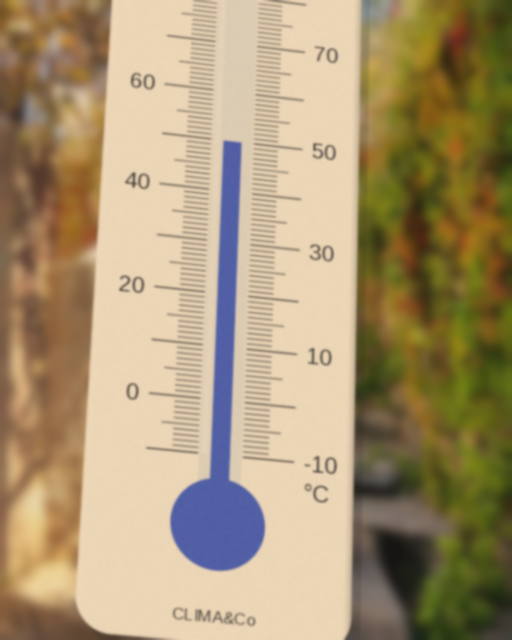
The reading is 50 °C
